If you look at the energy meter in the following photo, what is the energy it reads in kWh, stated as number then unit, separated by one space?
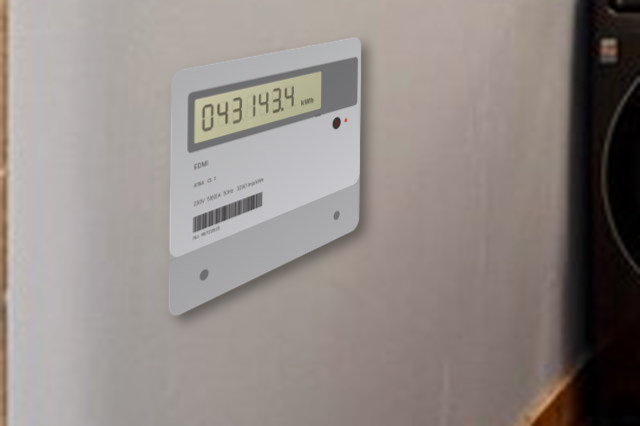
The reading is 43143.4 kWh
